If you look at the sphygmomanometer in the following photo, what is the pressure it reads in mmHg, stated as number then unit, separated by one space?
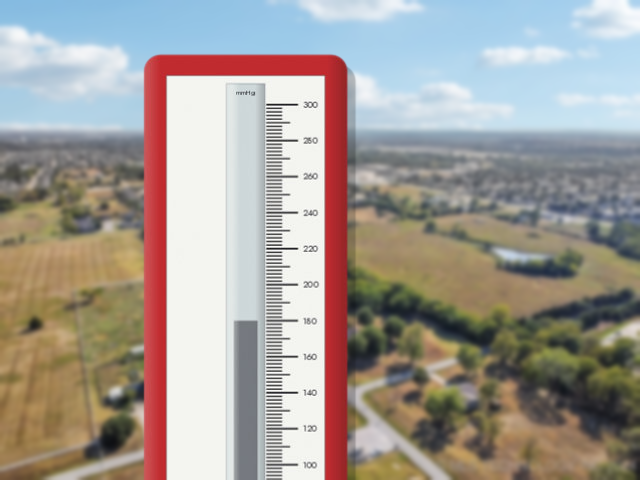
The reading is 180 mmHg
